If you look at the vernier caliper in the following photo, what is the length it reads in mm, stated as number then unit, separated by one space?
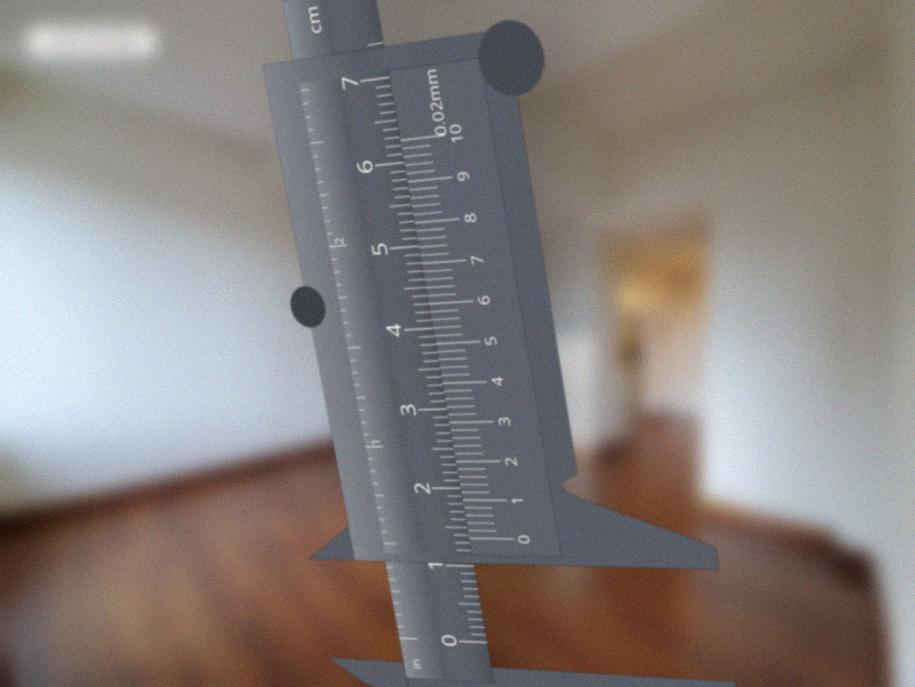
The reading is 13.6 mm
